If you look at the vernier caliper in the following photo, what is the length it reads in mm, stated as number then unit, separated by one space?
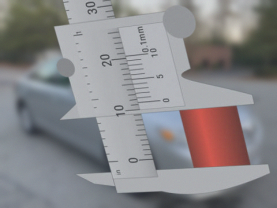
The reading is 11.4 mm
